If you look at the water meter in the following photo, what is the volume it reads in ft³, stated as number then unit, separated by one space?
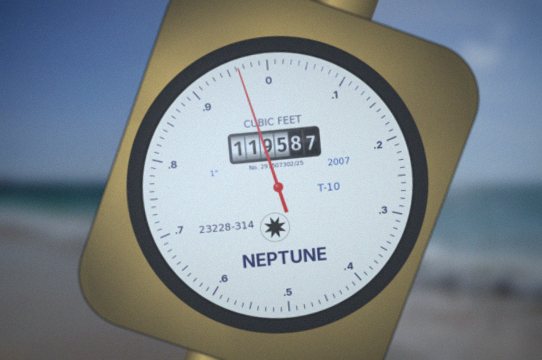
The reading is 119586.96 ft³
